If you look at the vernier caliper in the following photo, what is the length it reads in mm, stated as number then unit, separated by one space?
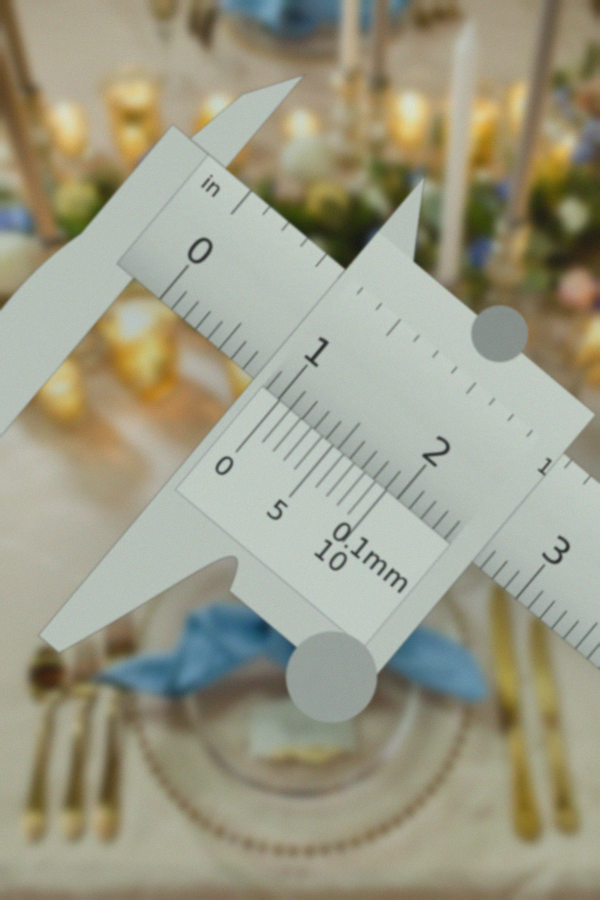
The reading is 10.1 mm
